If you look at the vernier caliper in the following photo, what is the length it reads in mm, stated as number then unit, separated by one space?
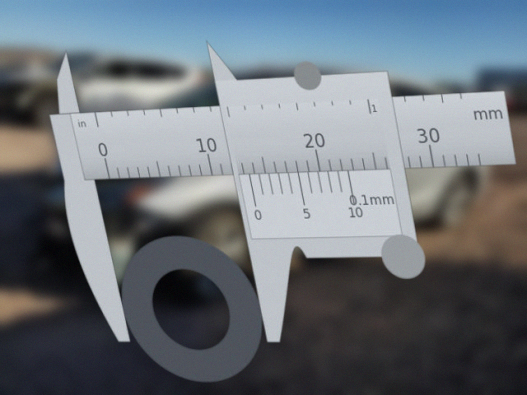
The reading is 13.5 mm
